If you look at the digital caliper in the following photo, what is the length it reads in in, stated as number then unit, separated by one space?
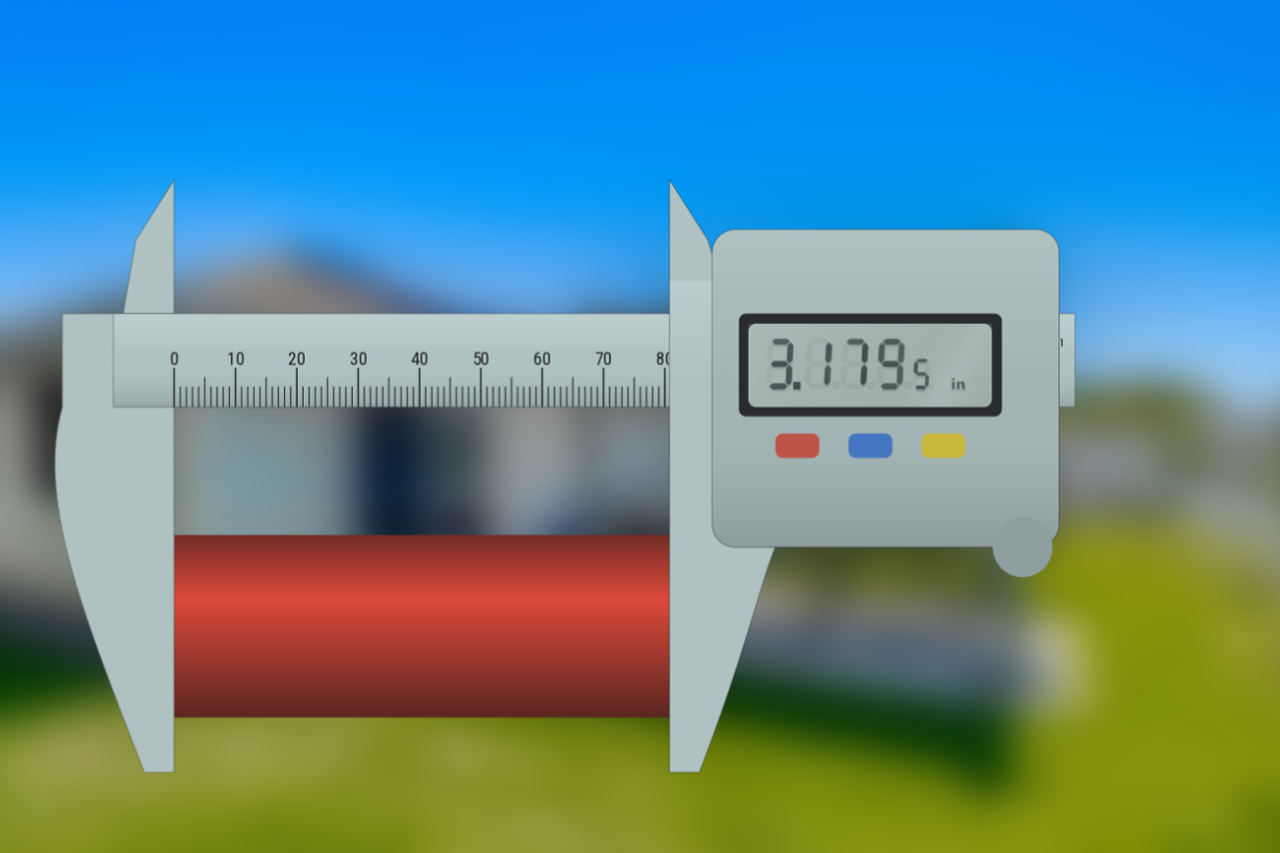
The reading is 3.1795 in
